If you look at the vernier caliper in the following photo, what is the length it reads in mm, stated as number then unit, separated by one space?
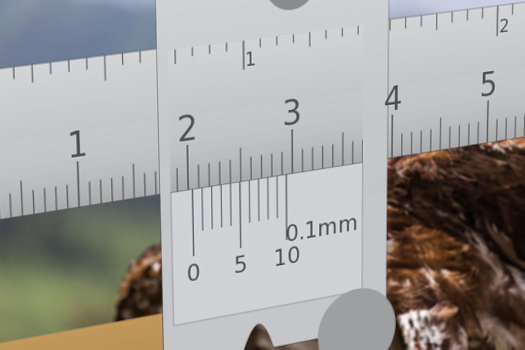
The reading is 20.4 mm
